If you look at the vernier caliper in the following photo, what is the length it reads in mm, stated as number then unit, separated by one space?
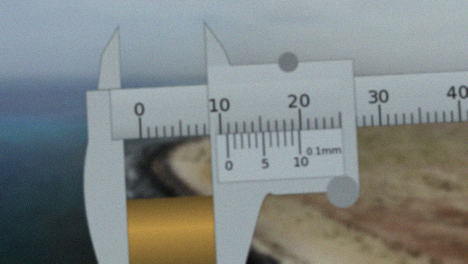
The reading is 10.8 mm
